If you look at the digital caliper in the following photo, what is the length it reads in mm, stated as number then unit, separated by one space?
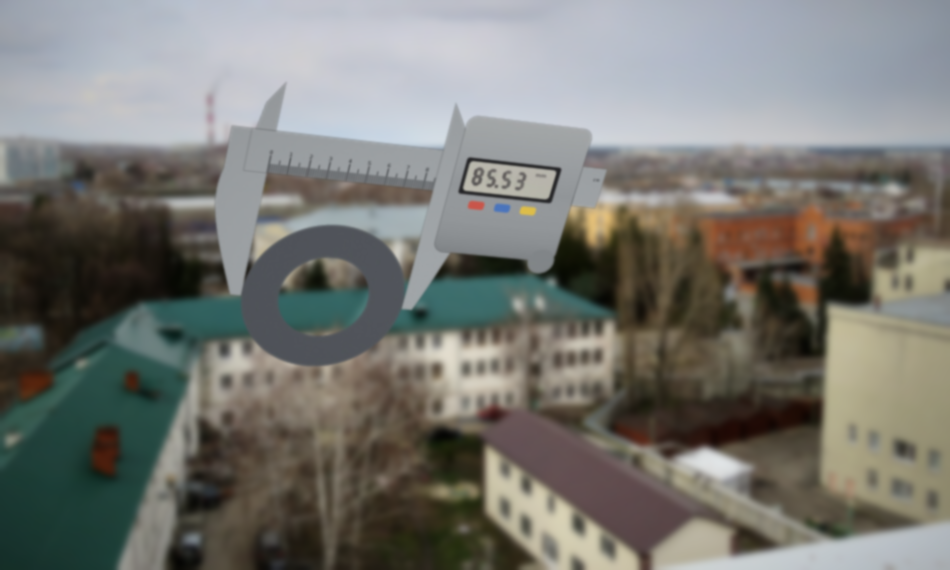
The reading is 85.53 mm
